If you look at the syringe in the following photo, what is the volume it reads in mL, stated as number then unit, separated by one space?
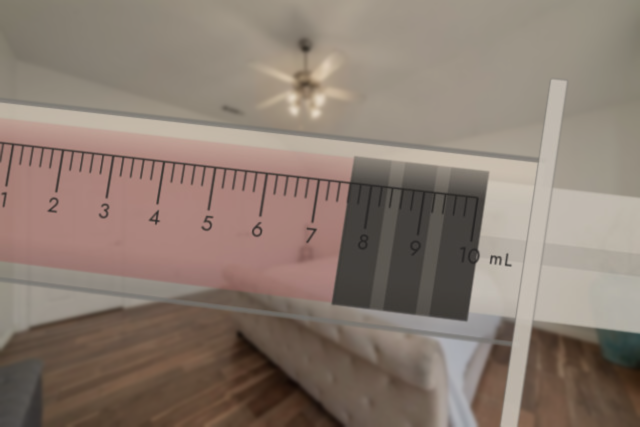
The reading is 7.6 mL
